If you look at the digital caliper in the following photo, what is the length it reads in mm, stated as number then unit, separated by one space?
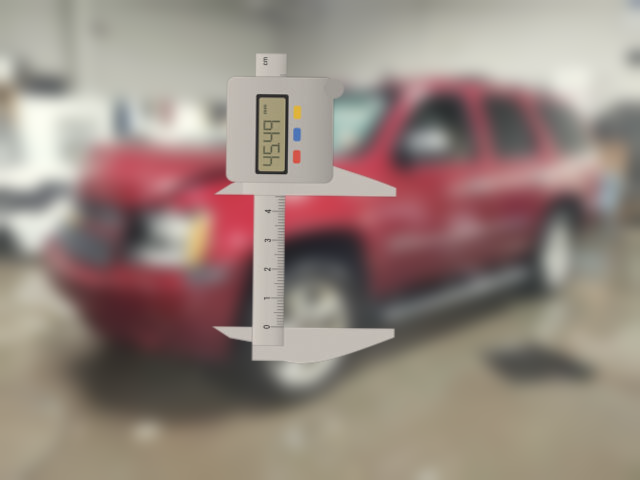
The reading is 45.49 mm
